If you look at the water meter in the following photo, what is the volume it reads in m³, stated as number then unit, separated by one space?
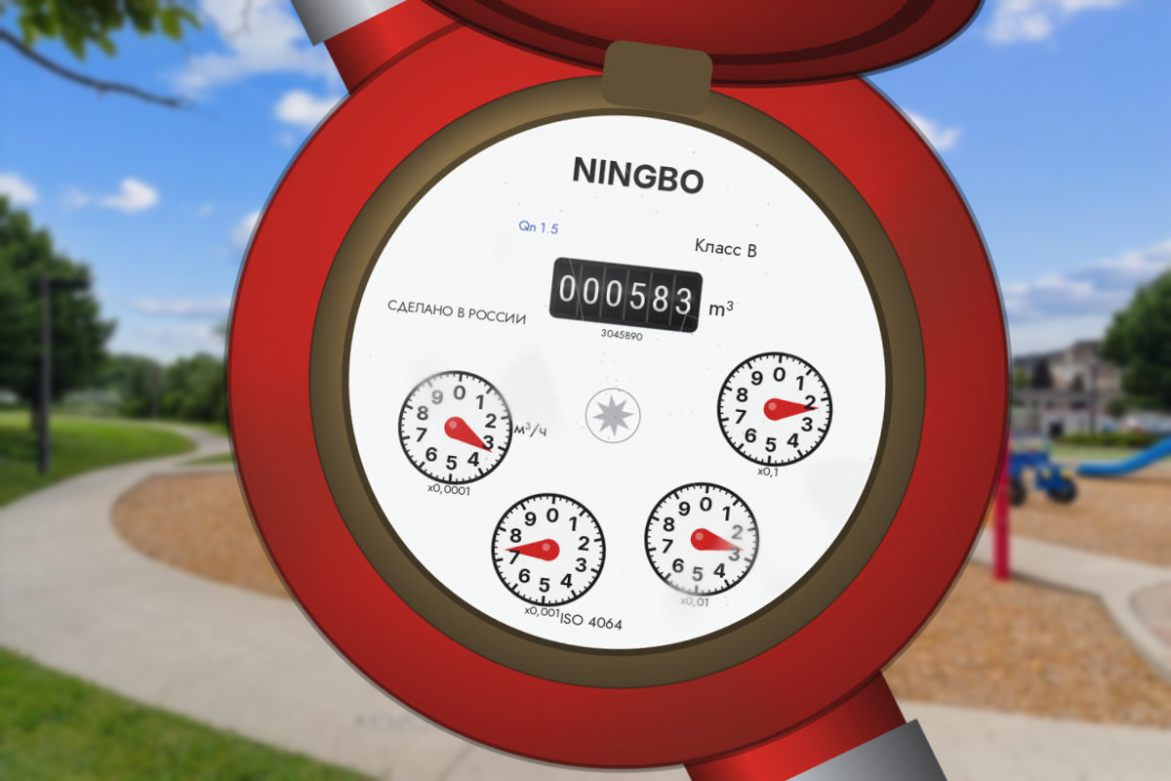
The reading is 583.2273 m³
